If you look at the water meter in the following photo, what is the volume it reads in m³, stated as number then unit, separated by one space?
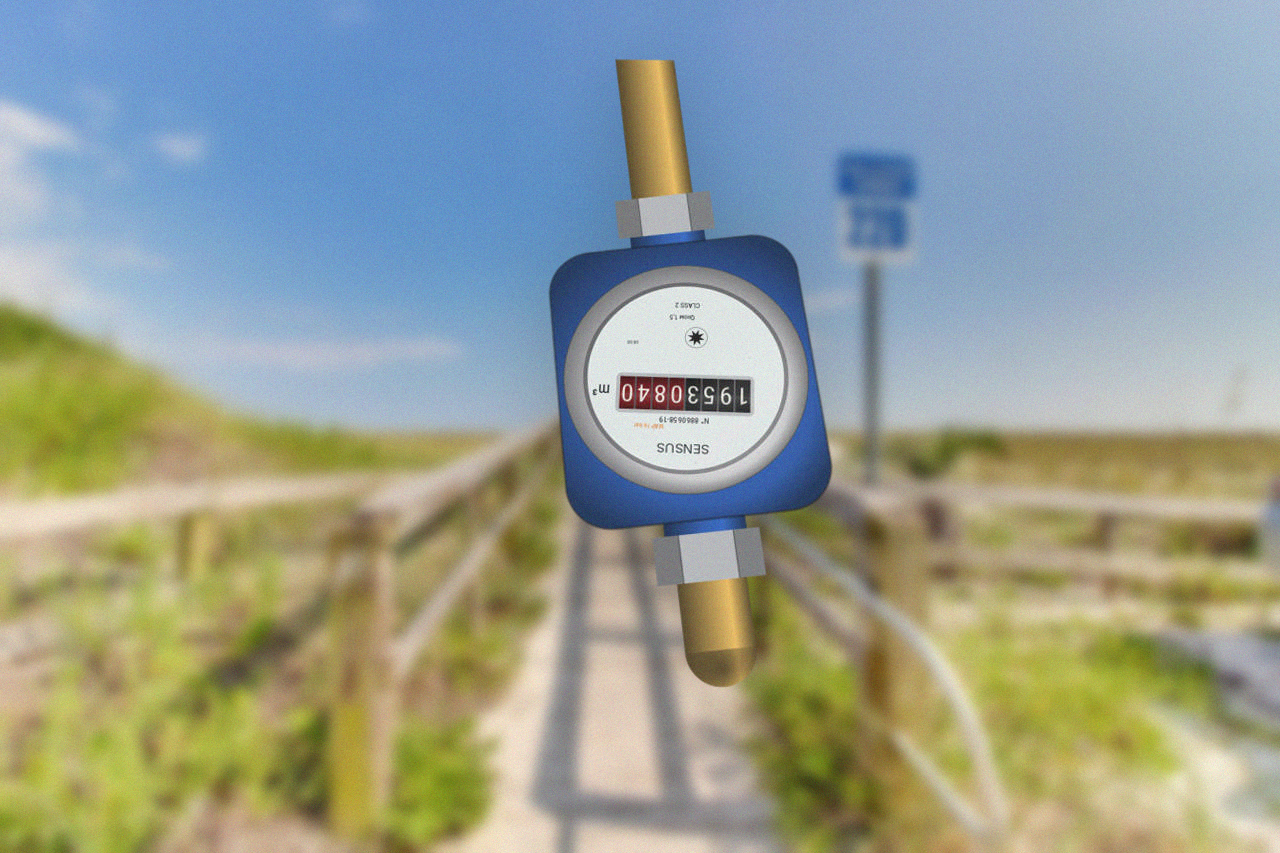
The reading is 1953.0840 m³
